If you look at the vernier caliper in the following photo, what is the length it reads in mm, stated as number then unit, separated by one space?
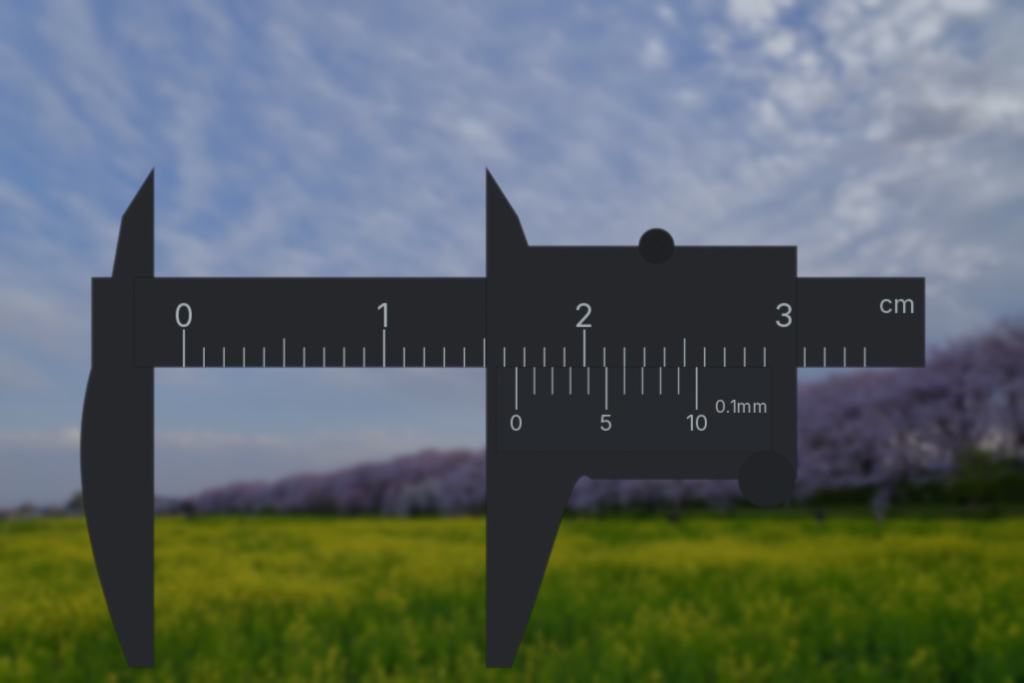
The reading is 16.6 mm
